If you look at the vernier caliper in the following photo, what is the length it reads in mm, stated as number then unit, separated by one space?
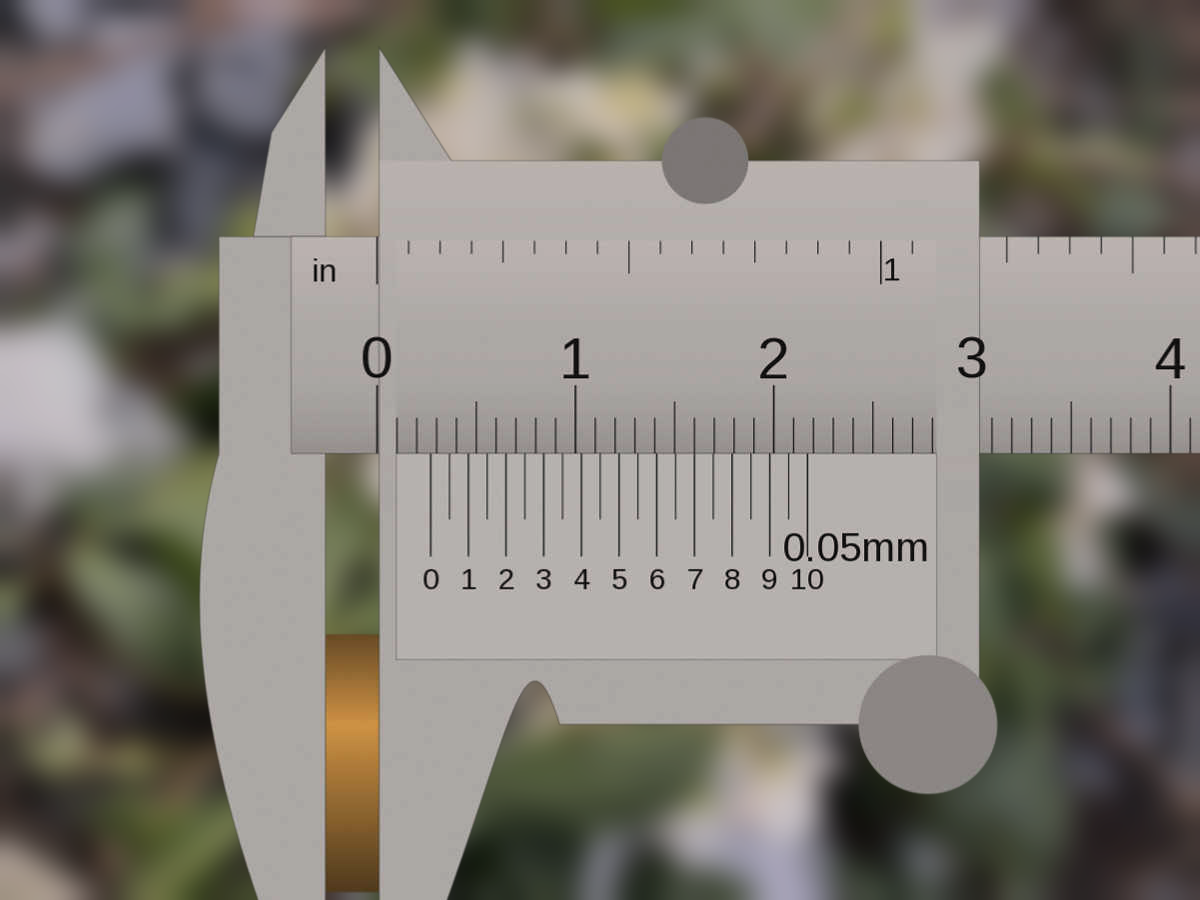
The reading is 2.7 mm
